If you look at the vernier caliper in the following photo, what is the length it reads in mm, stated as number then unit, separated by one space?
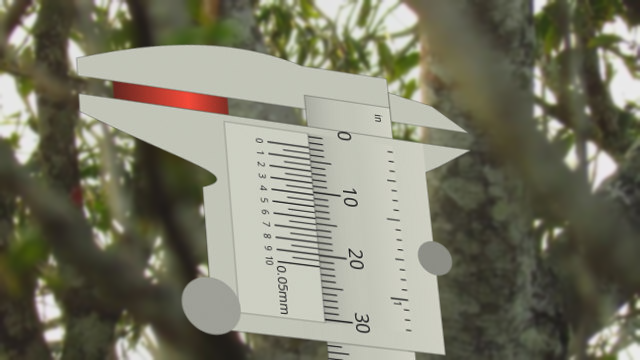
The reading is 2.8 mm
